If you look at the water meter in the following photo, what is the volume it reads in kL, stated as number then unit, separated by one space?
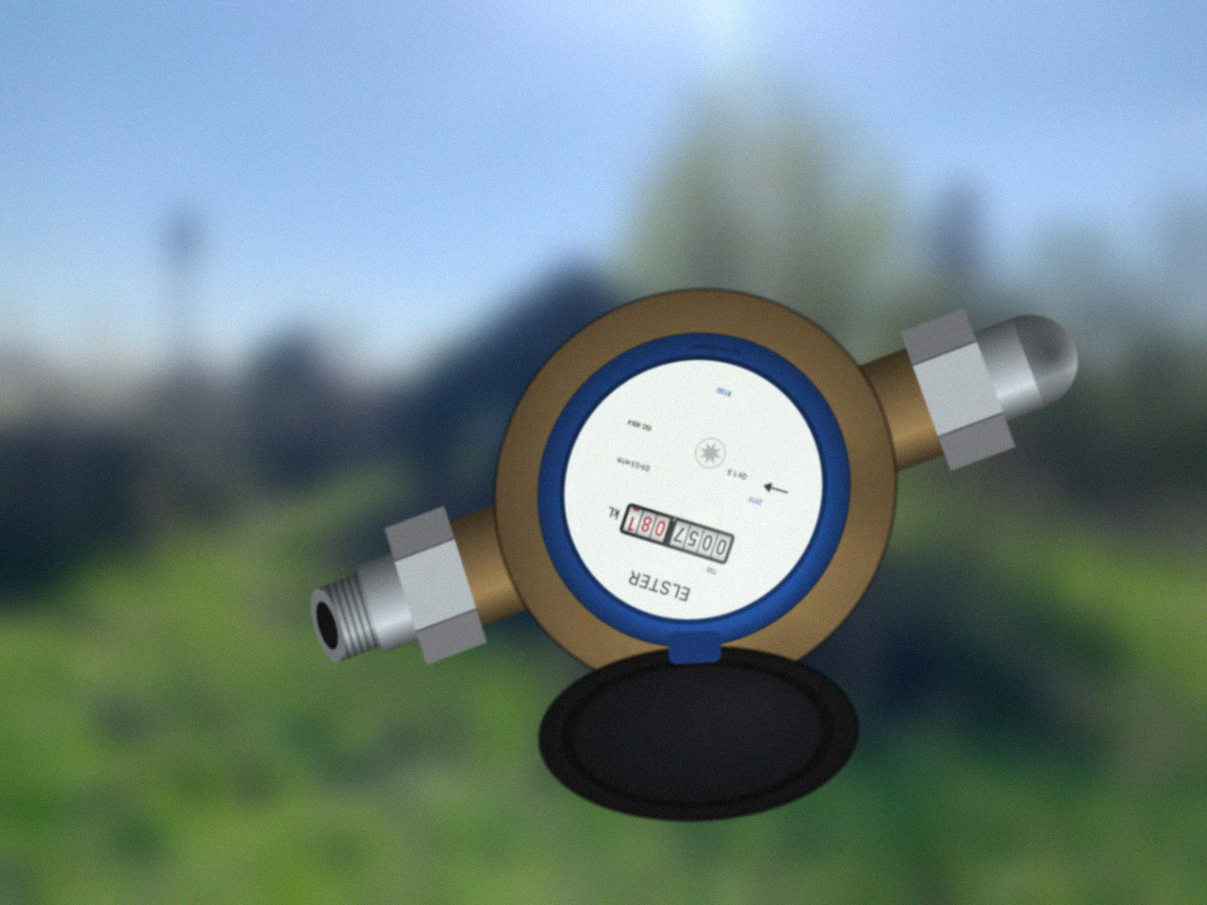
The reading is 57.081 kL
